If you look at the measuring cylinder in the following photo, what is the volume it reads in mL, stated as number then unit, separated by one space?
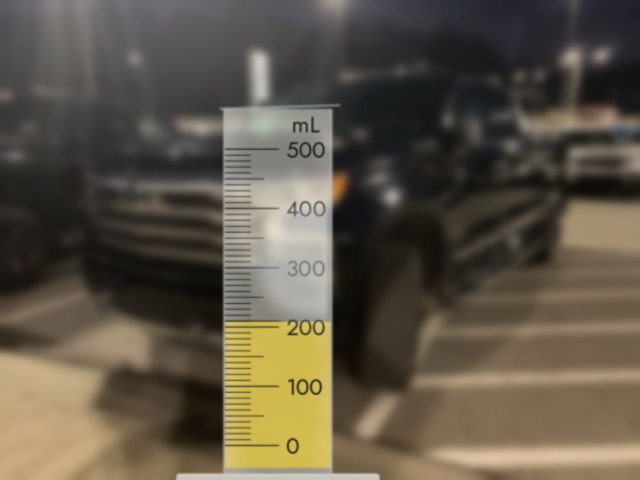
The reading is 210 mL
